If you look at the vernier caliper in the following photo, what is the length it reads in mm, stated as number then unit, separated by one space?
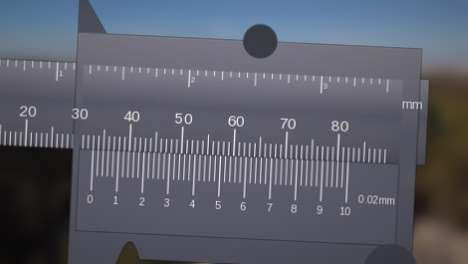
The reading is 33.0 mm
